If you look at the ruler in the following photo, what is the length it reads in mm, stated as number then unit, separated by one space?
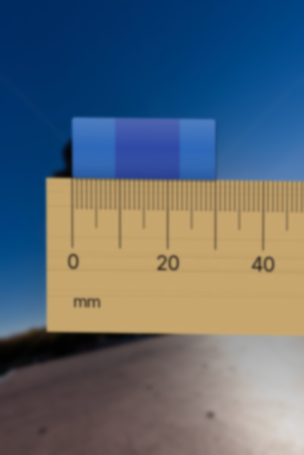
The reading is 30 mm
